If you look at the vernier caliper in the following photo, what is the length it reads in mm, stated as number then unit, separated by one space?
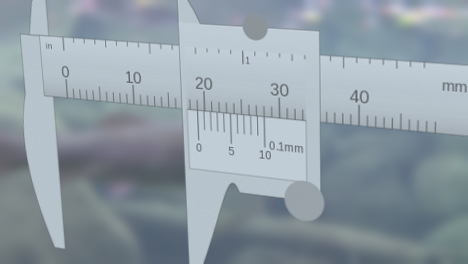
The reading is 19.0 mm
